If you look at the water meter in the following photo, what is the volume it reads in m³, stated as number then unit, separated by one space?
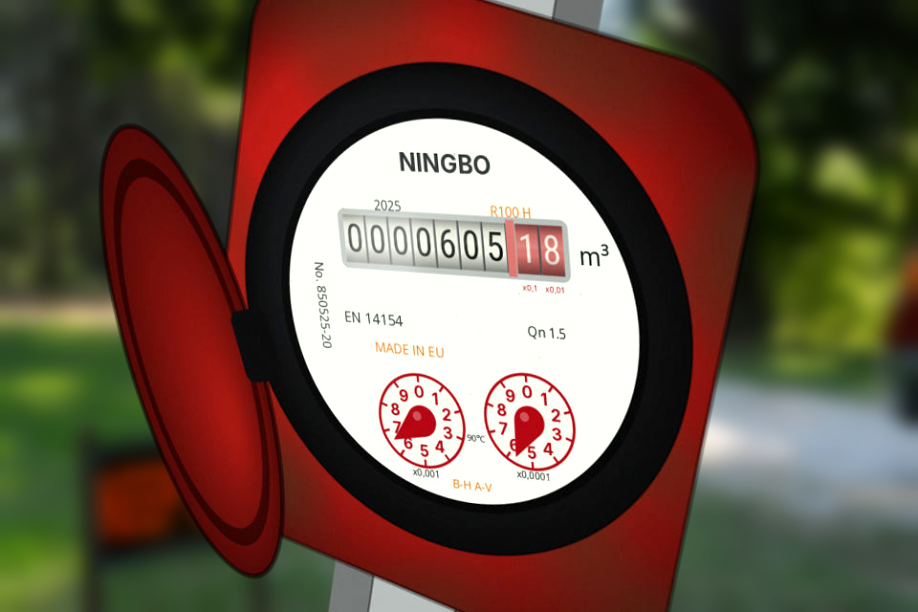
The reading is 605.1865 m³
